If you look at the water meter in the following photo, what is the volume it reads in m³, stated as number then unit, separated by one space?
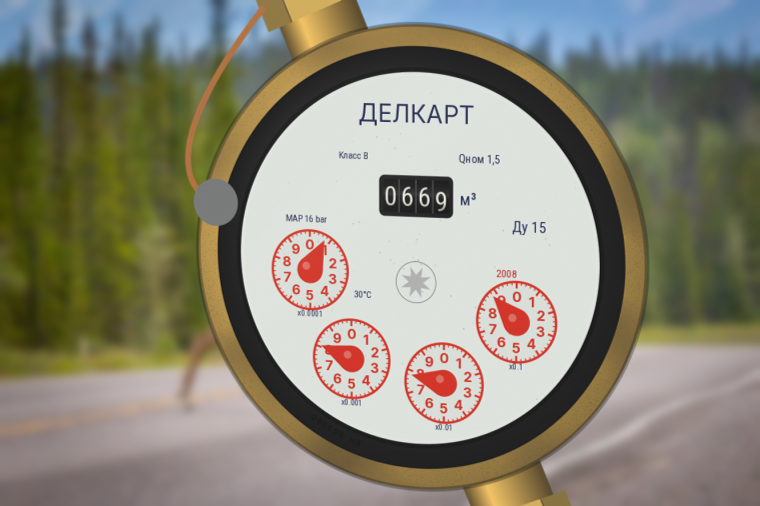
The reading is 668.8780 m³
